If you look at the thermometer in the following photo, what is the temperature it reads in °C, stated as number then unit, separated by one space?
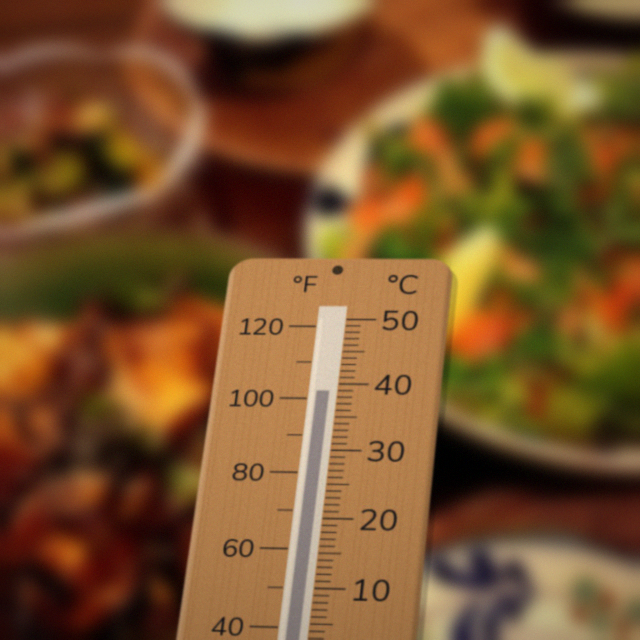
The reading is 39 °C
